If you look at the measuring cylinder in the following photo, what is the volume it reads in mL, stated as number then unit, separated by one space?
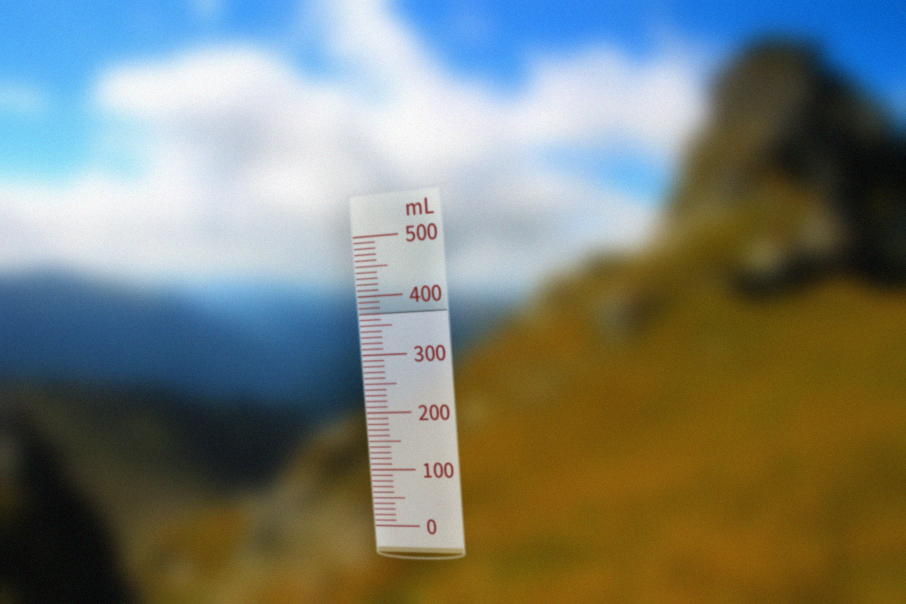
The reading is 370 mL
